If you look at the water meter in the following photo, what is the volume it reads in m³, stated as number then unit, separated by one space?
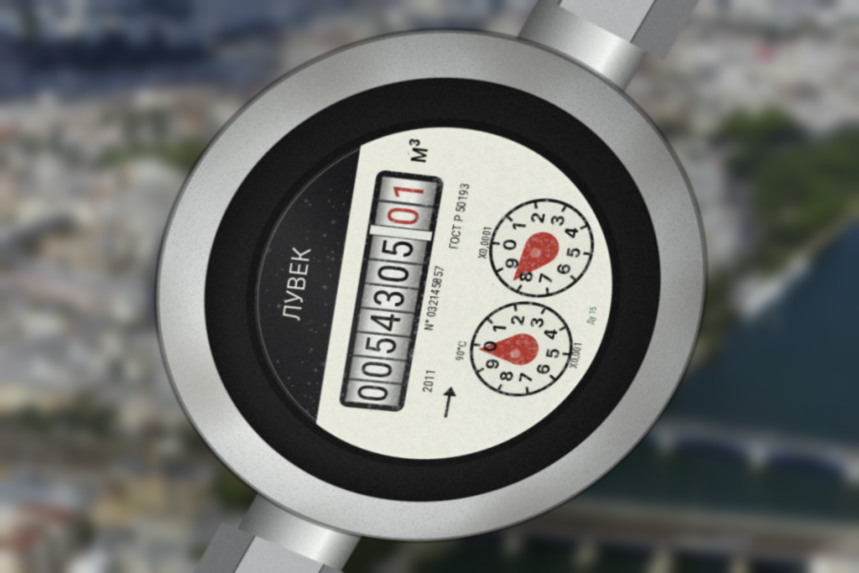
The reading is 54305.0098 m³
